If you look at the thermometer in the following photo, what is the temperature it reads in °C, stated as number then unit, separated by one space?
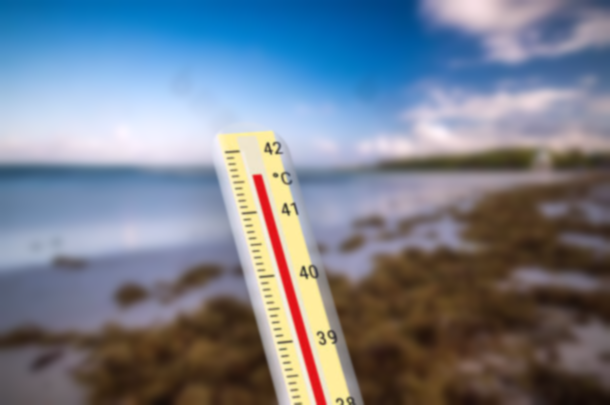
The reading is 41.6 °C
